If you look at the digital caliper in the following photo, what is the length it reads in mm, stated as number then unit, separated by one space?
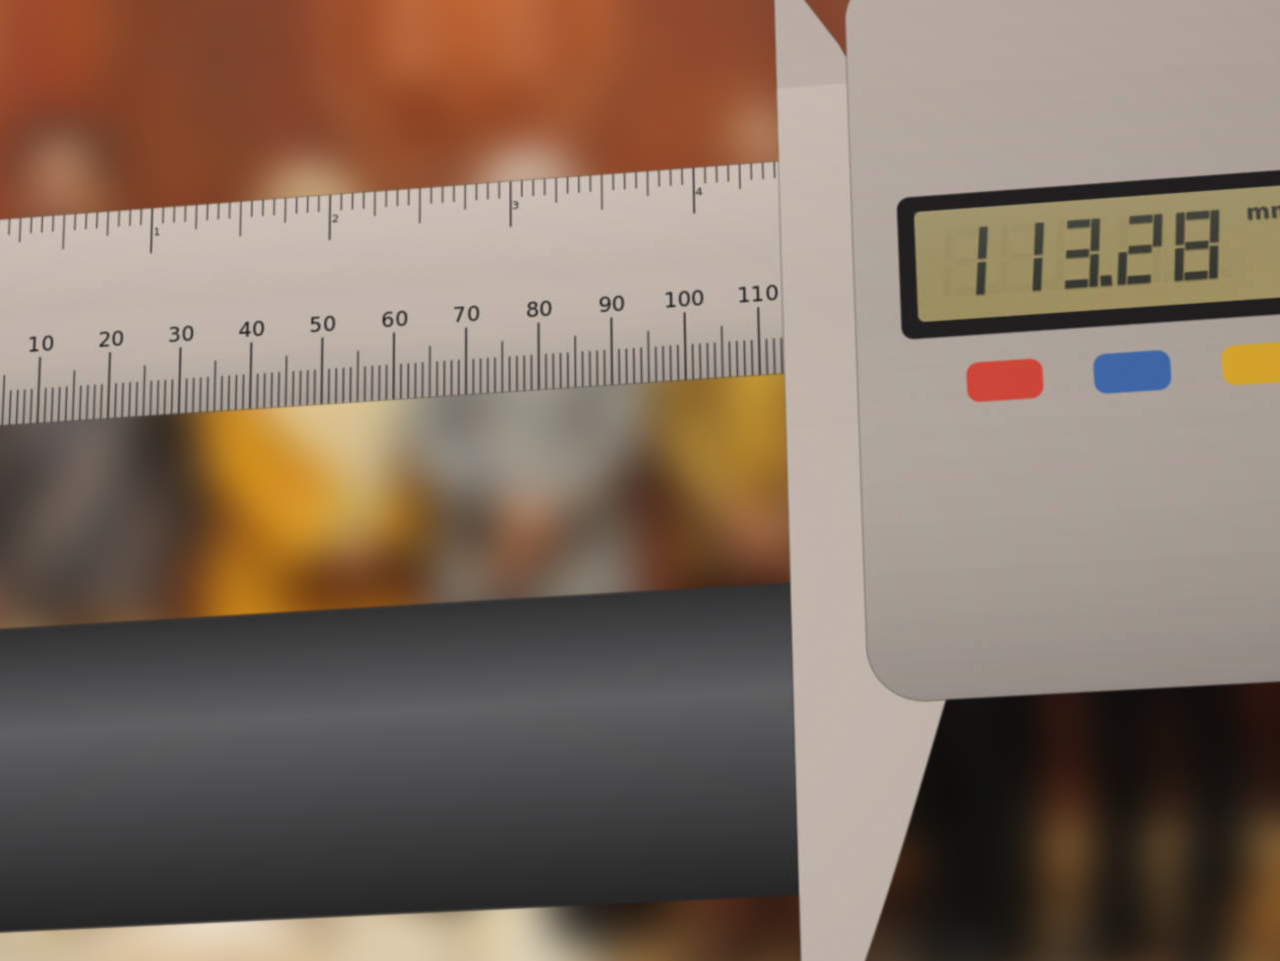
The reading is 113.28 mm
